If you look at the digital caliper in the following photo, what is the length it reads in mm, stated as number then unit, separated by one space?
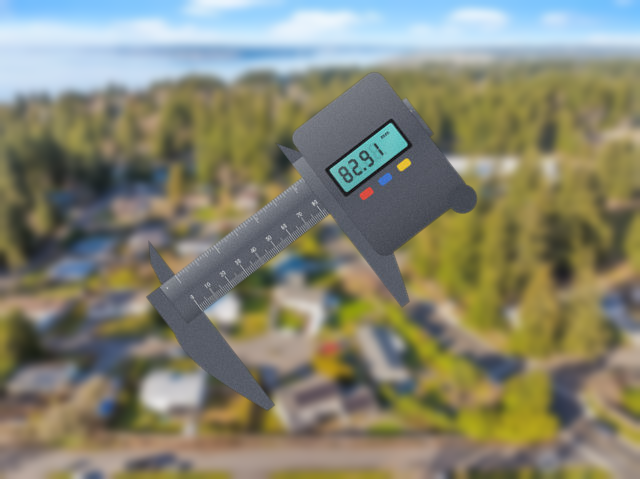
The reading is 82.91 mm
